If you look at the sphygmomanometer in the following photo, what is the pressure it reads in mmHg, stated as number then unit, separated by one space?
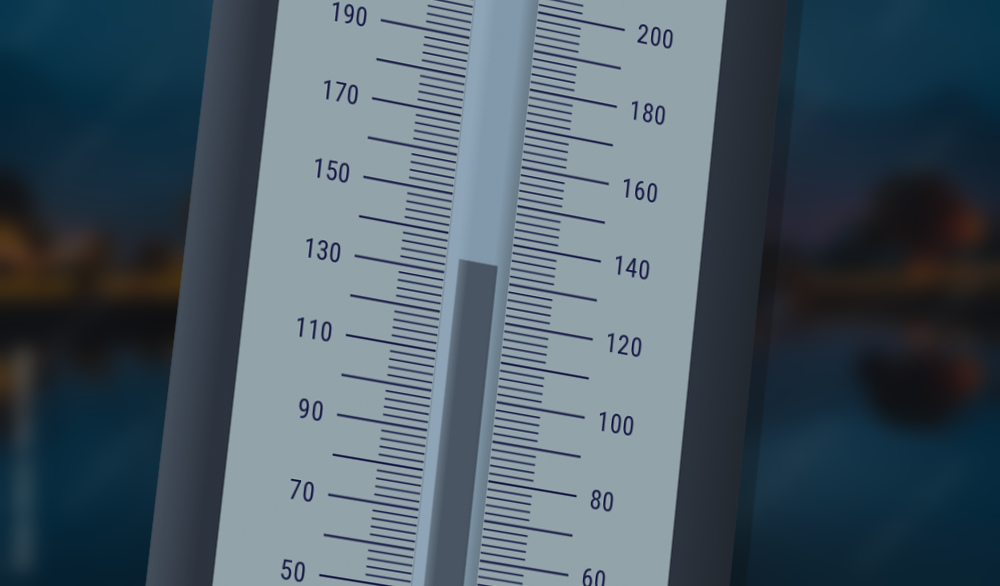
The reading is 134 mmHg
